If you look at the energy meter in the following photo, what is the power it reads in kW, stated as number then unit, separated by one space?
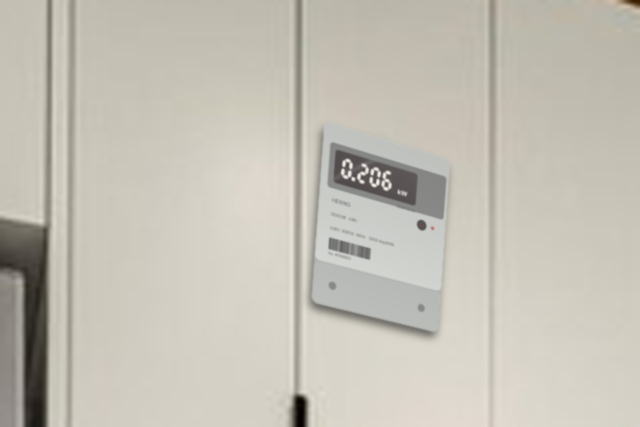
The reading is 0.206 kW
